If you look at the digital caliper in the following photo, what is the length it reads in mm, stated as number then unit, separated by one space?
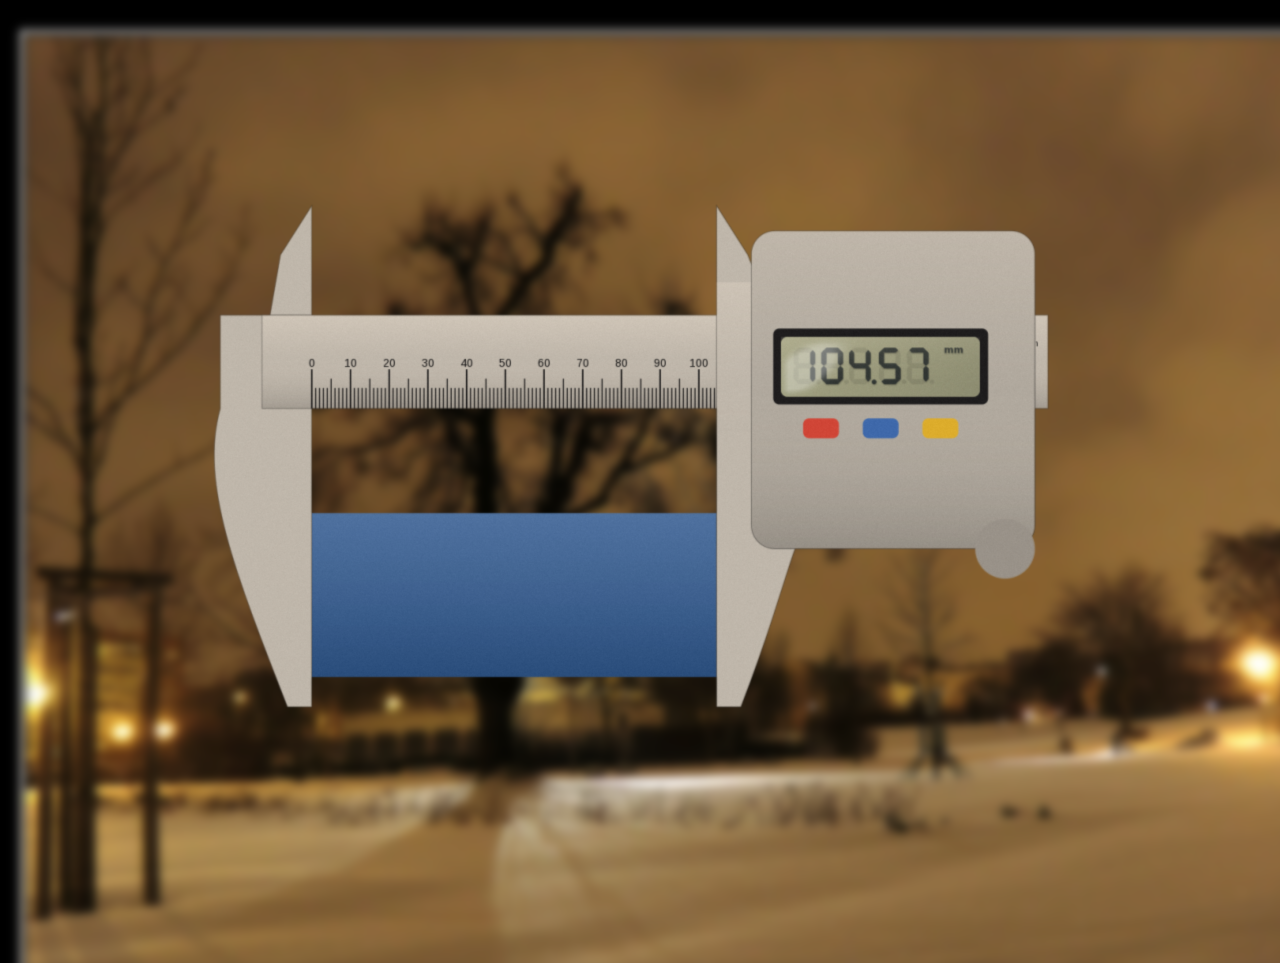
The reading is 104.57 mm
